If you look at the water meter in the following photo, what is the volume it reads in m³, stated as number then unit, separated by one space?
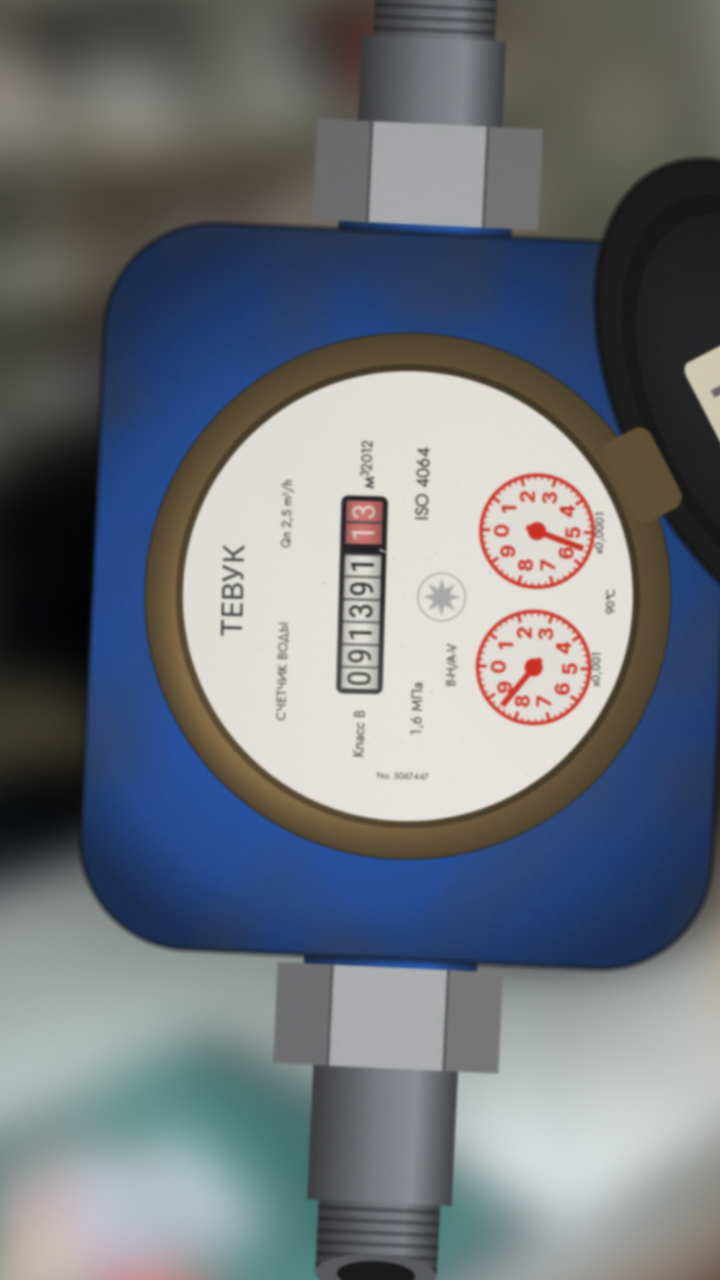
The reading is 91391.1385 m³
